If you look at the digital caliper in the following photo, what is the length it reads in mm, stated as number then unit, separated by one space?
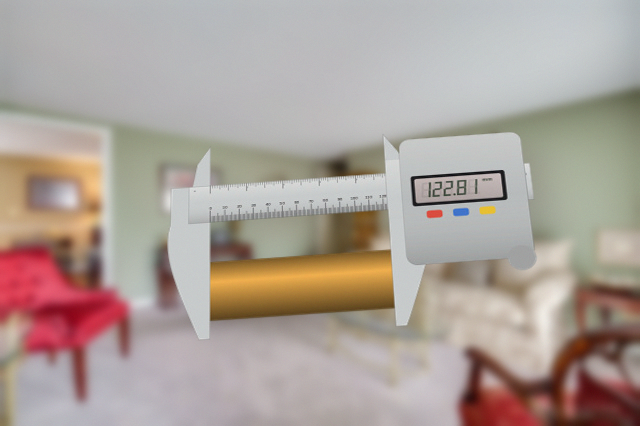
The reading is 122.81 mm
